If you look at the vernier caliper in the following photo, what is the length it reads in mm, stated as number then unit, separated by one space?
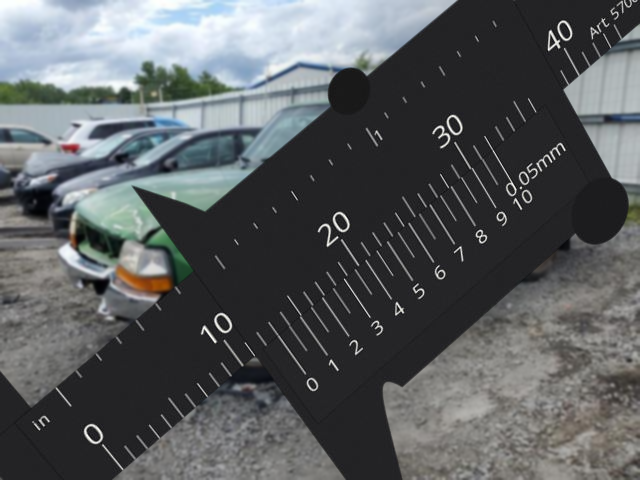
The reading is 13.0 mm
